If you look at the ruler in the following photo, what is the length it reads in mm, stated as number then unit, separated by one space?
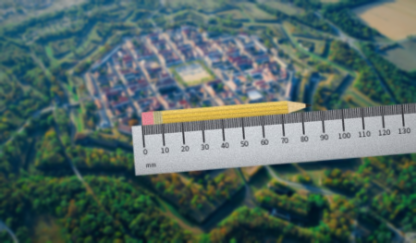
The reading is 85 mm
